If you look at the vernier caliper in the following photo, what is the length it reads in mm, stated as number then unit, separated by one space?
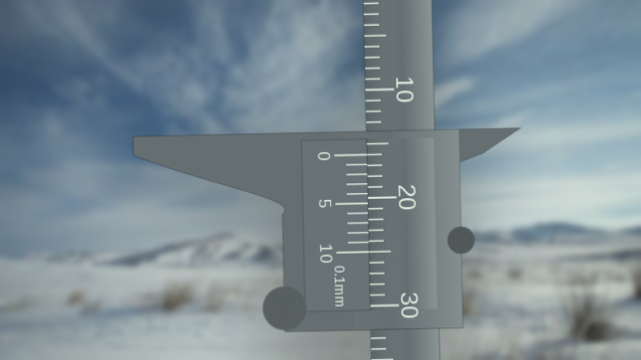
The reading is 16.0 mm
